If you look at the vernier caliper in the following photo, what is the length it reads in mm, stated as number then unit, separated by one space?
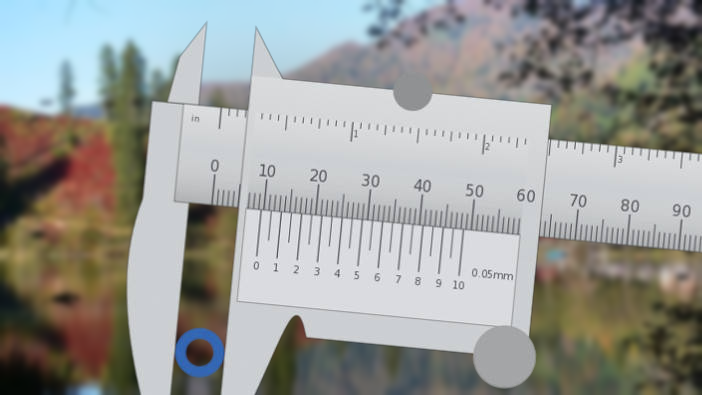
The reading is 9.5 mm
